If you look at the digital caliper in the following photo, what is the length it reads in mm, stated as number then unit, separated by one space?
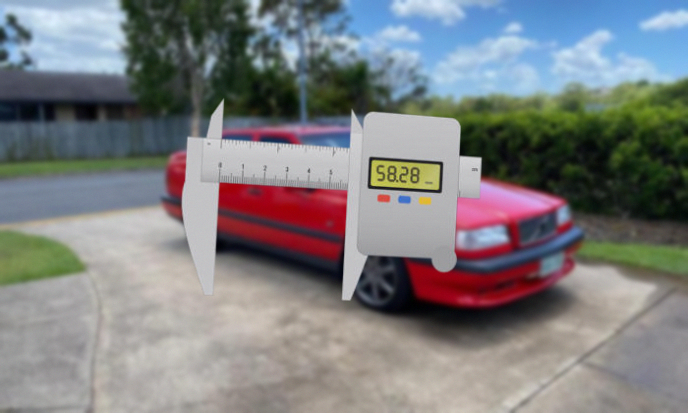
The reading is 58.28 mm
